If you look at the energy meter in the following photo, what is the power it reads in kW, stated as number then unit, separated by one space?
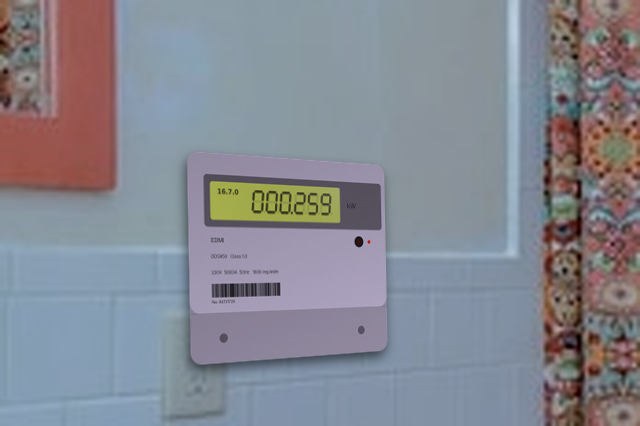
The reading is 0.259 kW
